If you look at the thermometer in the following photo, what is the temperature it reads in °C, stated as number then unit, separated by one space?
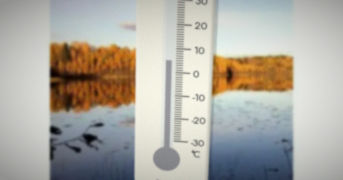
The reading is 5 °C
